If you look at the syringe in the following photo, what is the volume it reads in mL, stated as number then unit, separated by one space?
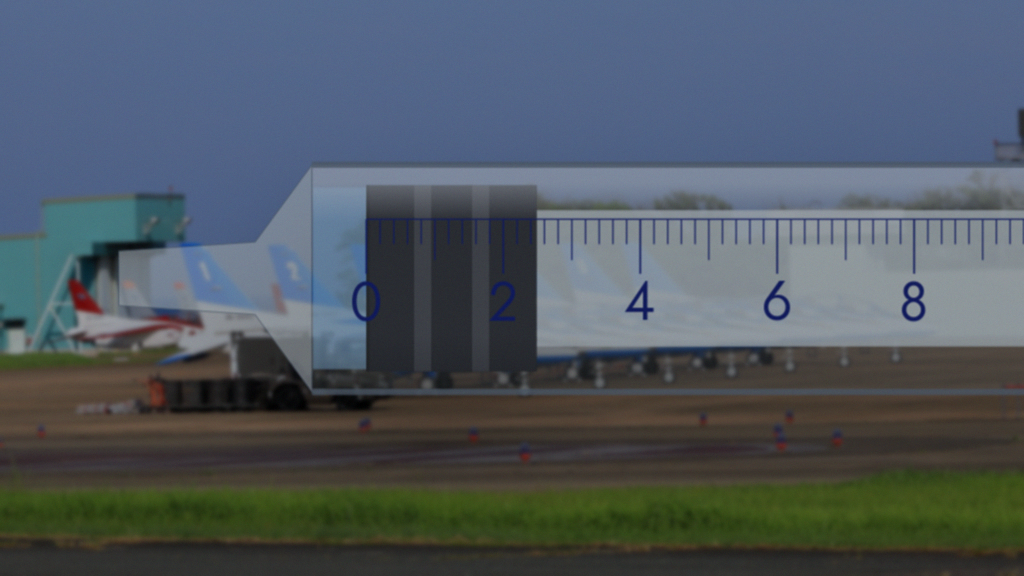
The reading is 0 mL
